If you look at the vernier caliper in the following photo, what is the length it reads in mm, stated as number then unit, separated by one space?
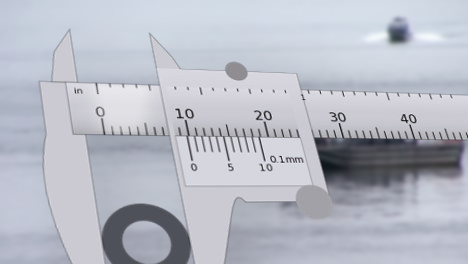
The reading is 9.8 mm
